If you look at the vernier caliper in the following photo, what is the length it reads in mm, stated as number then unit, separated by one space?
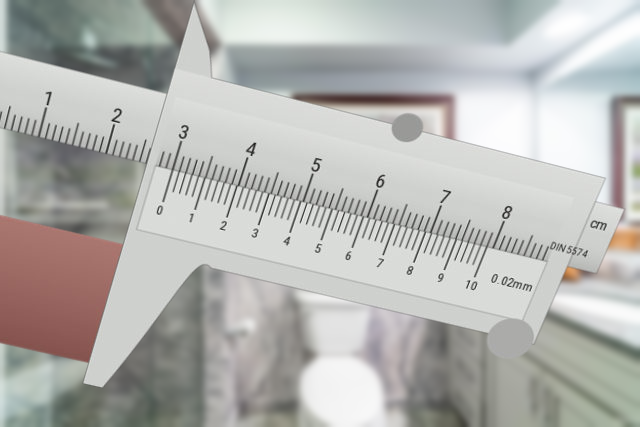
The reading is 30.0 mm
